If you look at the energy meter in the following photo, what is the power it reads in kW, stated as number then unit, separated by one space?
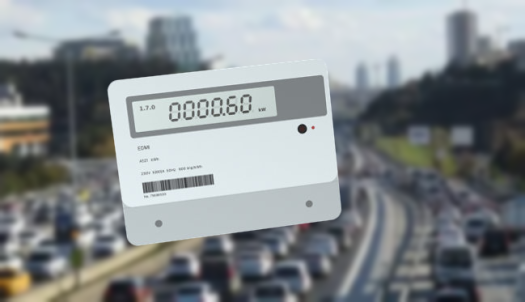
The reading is 0.60 kW
